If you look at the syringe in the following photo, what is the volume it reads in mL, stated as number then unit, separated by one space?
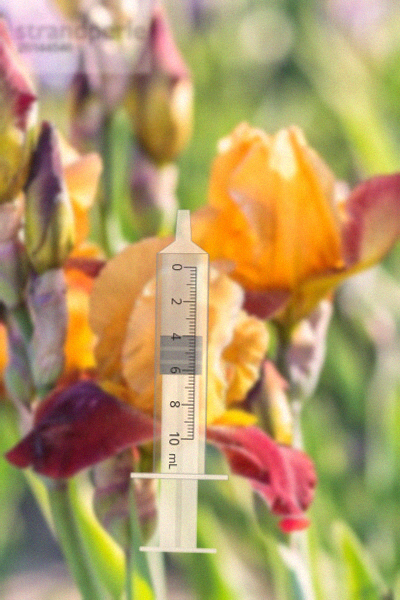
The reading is 4 mL
